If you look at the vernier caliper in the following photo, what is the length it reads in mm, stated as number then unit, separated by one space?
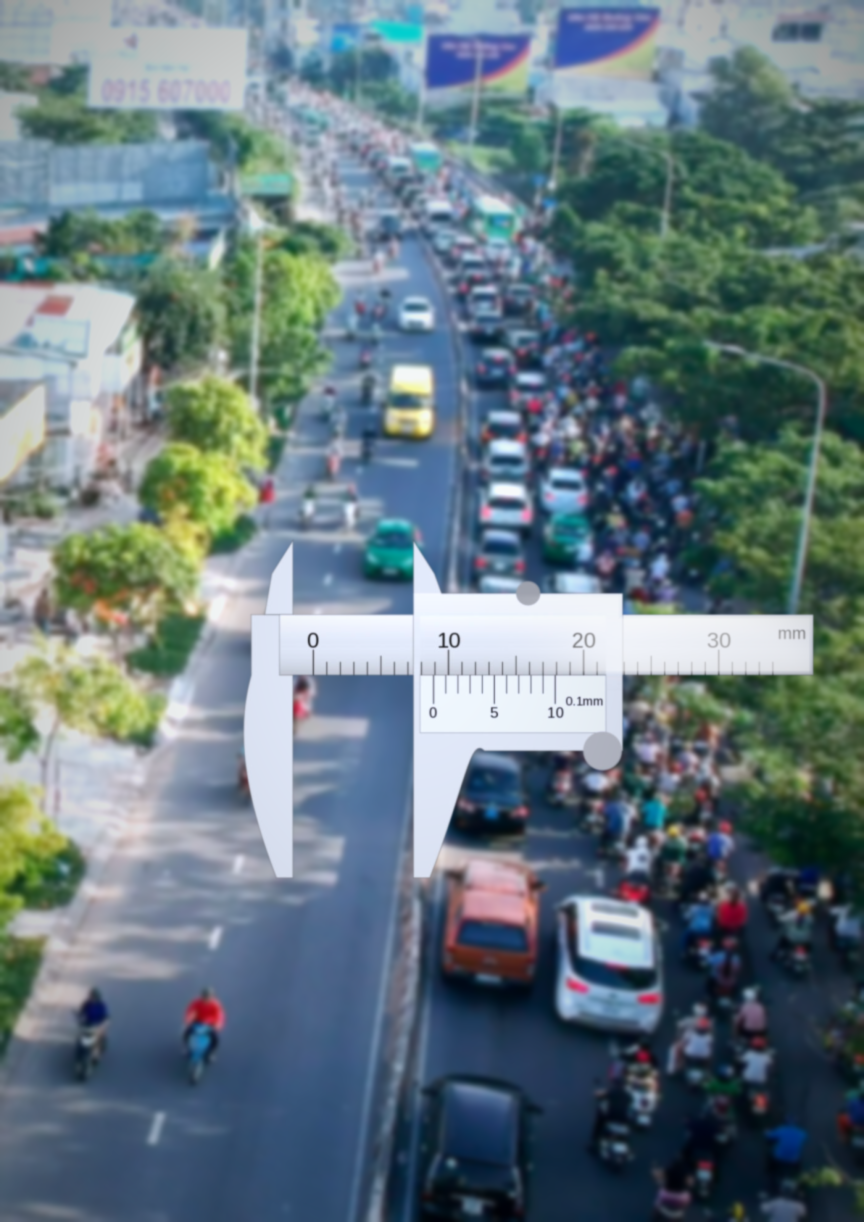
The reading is 8.9 mm
